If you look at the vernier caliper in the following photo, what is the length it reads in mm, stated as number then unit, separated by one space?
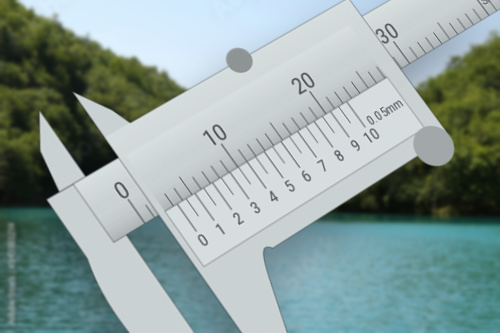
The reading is 3.4 mm
